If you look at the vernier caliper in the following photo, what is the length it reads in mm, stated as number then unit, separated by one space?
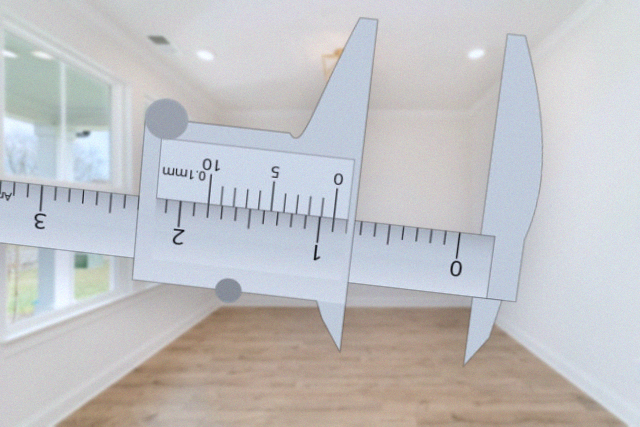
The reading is 9.0 mm
